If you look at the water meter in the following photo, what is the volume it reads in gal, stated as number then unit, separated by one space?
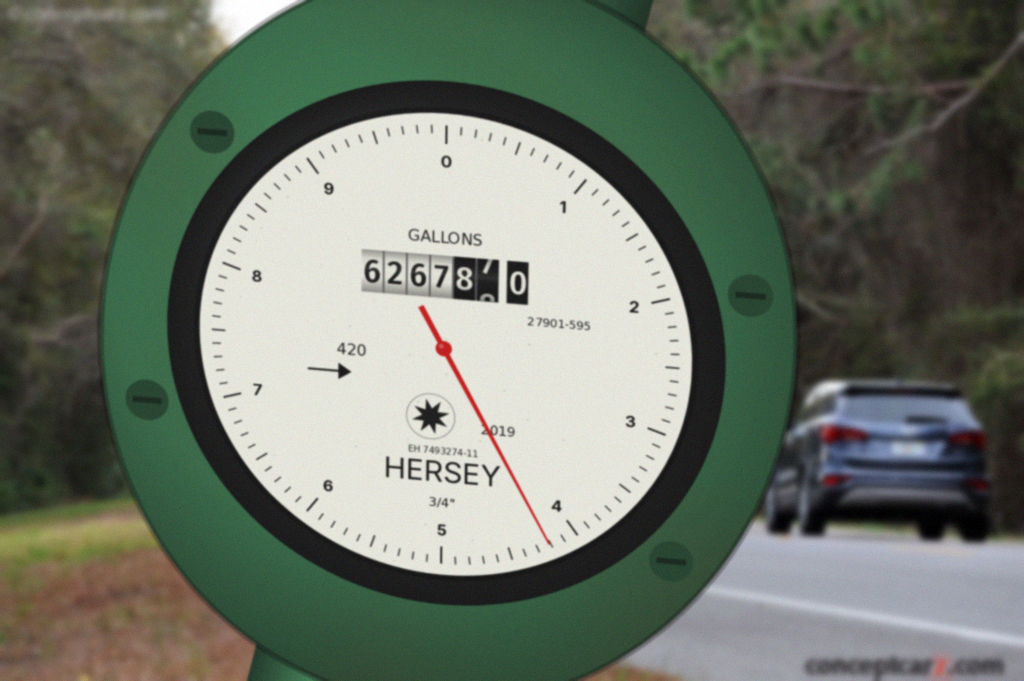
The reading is 6267874.2 gal
